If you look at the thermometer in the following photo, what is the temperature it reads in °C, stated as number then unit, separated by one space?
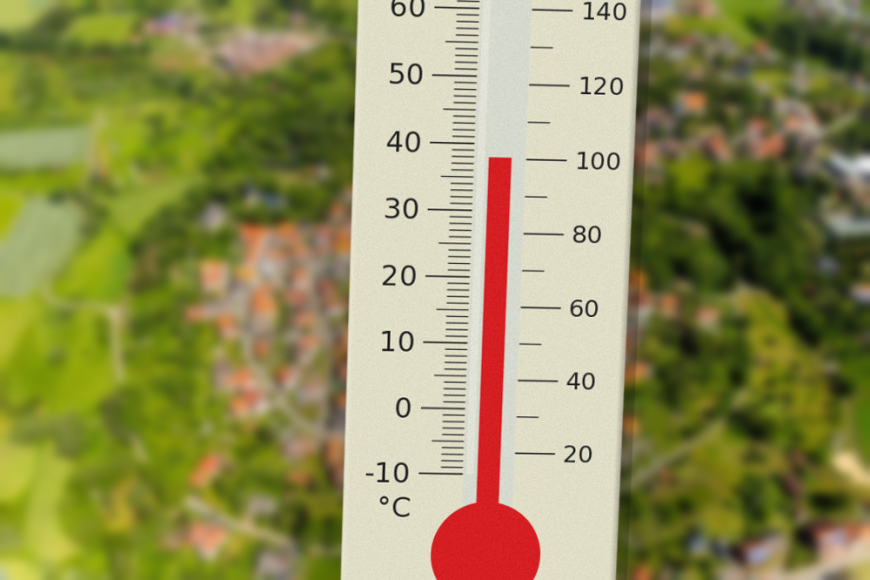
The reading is 38 °C
